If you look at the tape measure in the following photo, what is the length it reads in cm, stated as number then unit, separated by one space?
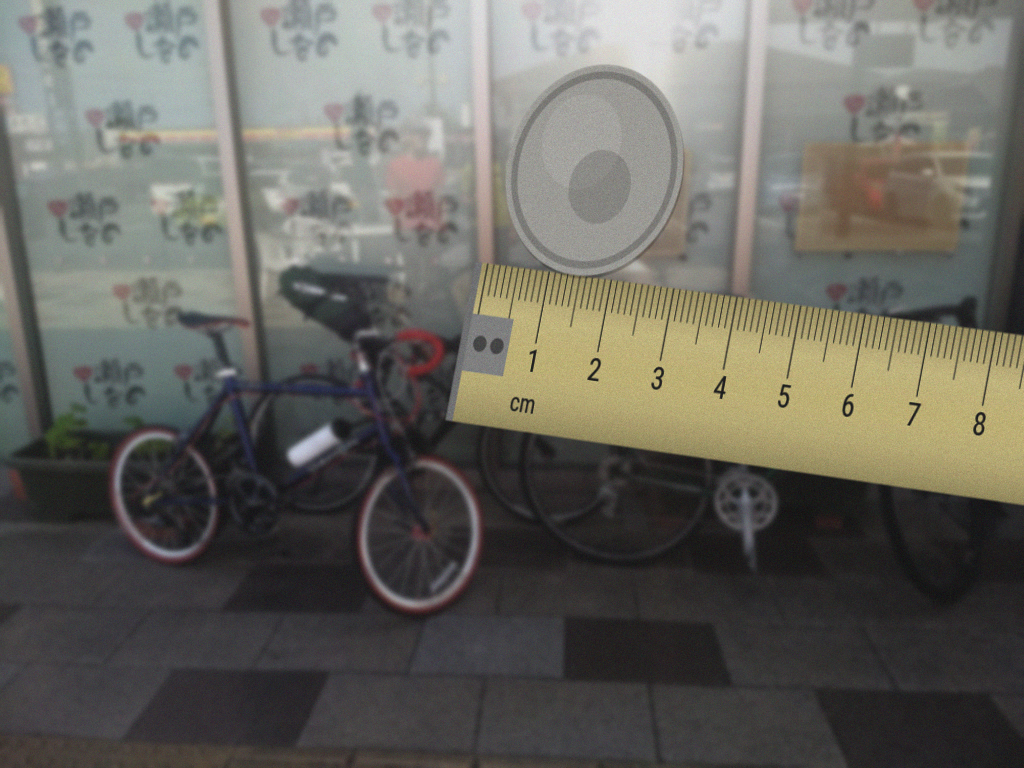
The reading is 2.8 cm
